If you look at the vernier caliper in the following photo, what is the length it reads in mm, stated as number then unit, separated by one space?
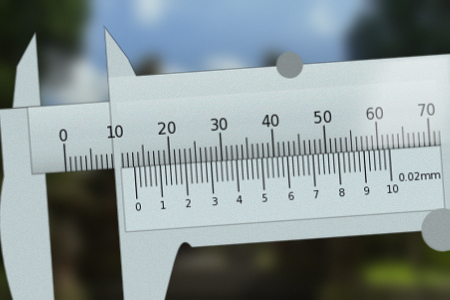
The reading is 13.2 mm
